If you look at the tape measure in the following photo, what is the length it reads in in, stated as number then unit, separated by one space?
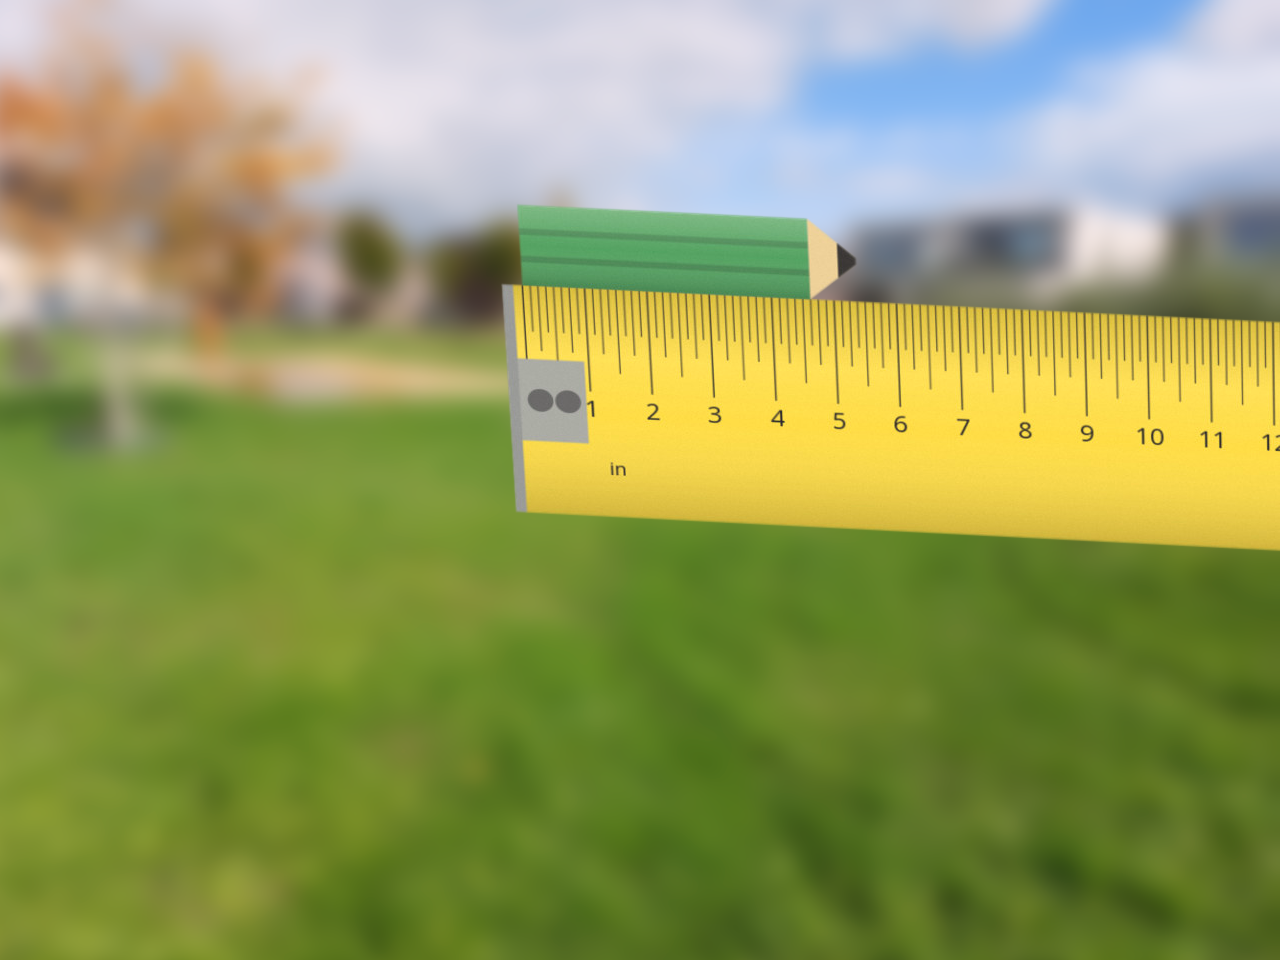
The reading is 5.375 in
